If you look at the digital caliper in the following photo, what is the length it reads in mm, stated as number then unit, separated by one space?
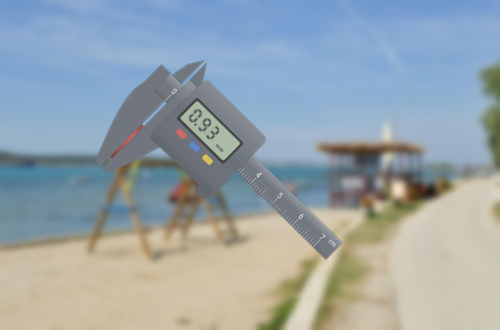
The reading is 0.93 mm
